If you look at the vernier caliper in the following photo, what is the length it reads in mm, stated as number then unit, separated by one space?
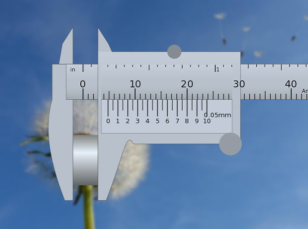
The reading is 4.8 mm
